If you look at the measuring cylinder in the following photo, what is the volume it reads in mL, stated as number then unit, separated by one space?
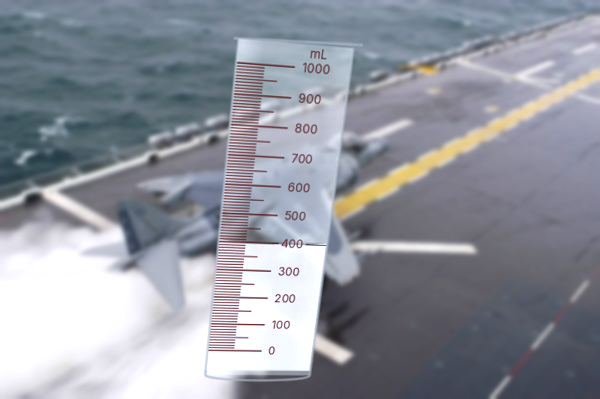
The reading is 400 mL
